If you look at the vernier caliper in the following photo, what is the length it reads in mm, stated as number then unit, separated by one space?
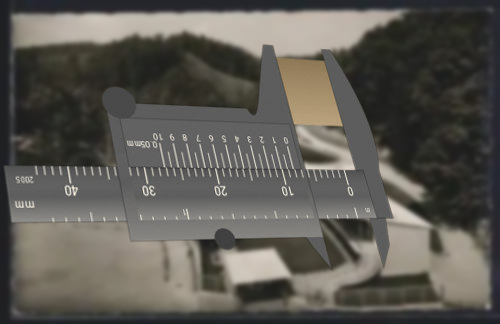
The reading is 8.2 mm
